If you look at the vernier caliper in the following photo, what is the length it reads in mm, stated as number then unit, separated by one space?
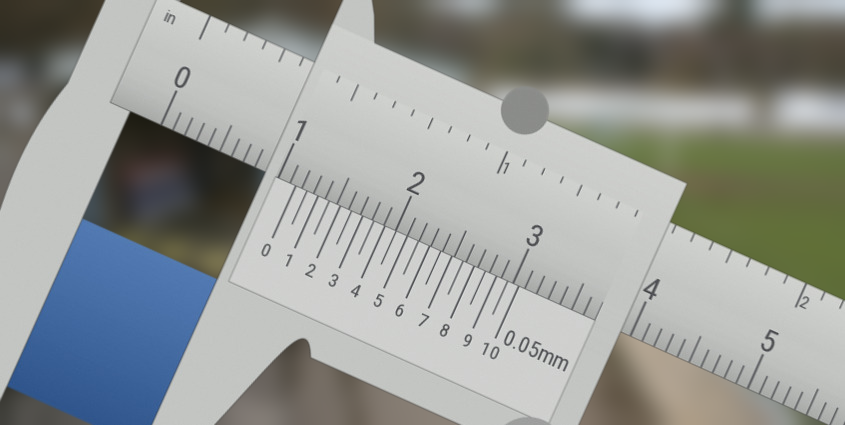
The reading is 11.5 mm
